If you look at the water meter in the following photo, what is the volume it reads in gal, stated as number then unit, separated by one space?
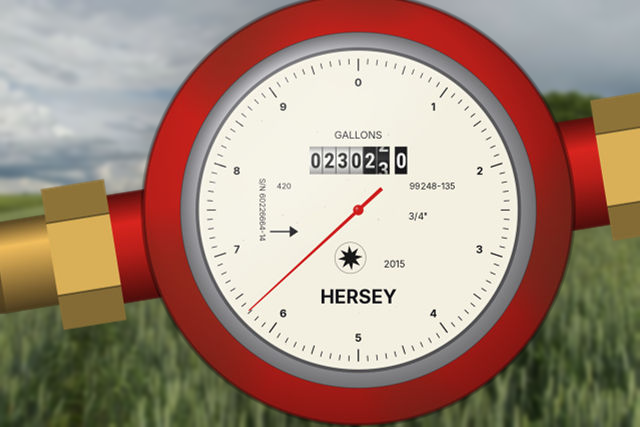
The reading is 230226.3 gal
